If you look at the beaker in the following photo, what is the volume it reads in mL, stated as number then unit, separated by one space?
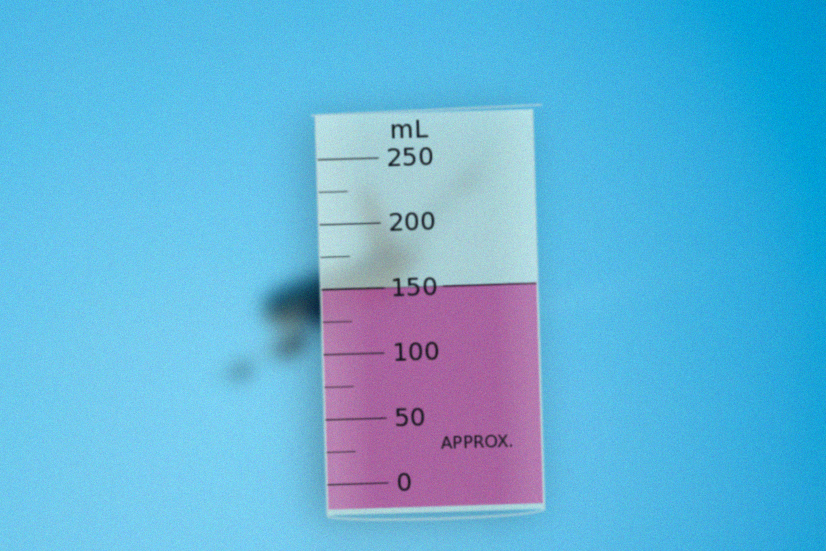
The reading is 150 mL
